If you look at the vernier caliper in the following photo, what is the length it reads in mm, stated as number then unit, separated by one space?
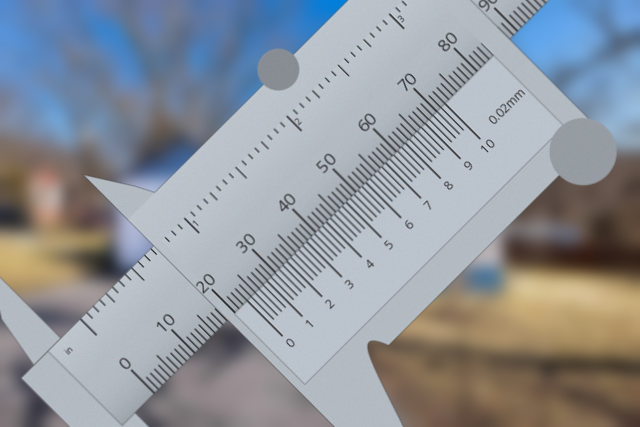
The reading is 23.0 mm
